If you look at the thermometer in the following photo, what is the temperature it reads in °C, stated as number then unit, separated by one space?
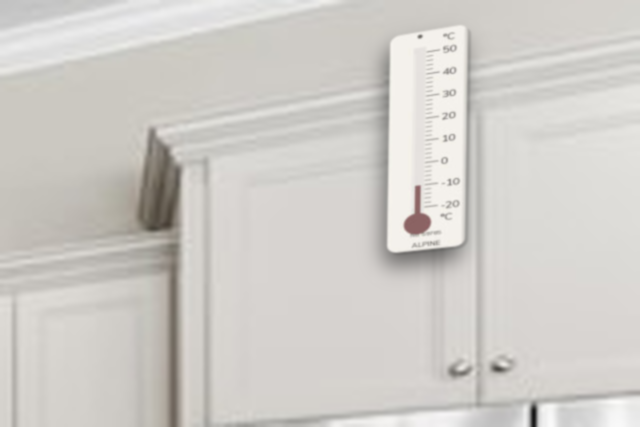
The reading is -10 °C
